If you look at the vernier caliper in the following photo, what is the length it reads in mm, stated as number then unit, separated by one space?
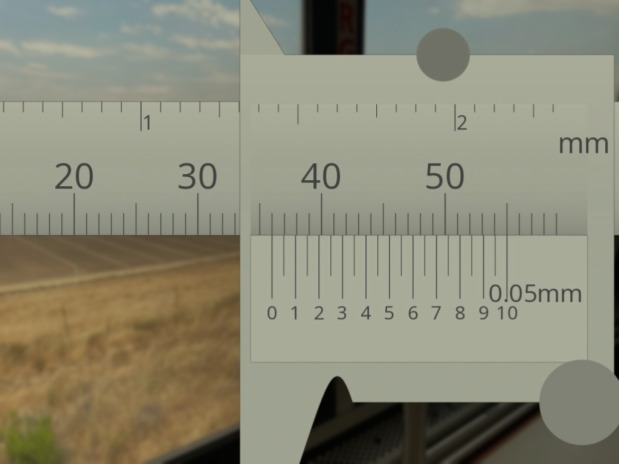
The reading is 36.0 mm
